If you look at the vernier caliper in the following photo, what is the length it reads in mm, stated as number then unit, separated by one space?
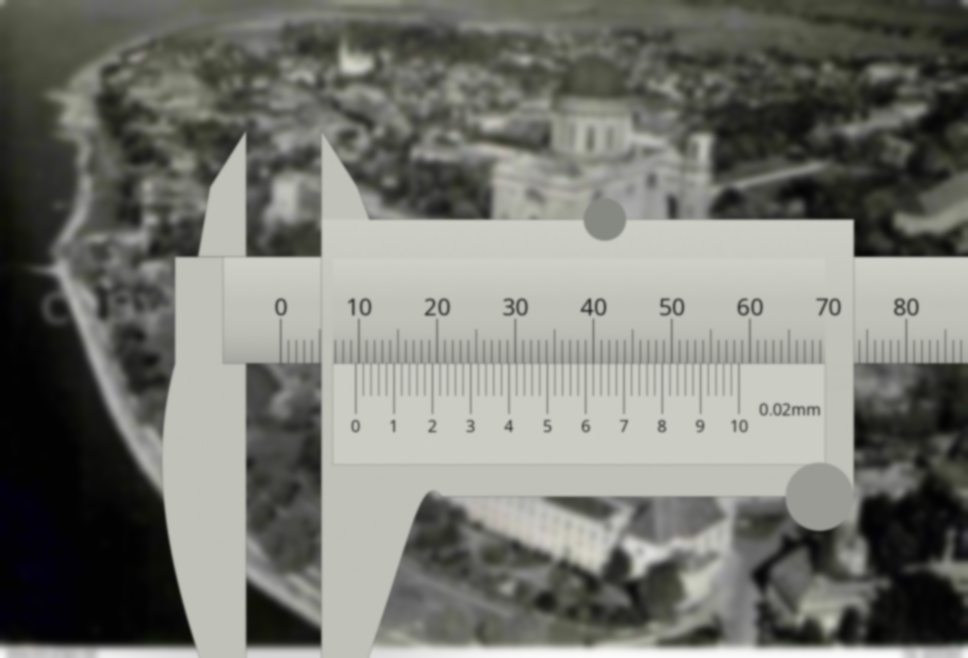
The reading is 9.6 mm
